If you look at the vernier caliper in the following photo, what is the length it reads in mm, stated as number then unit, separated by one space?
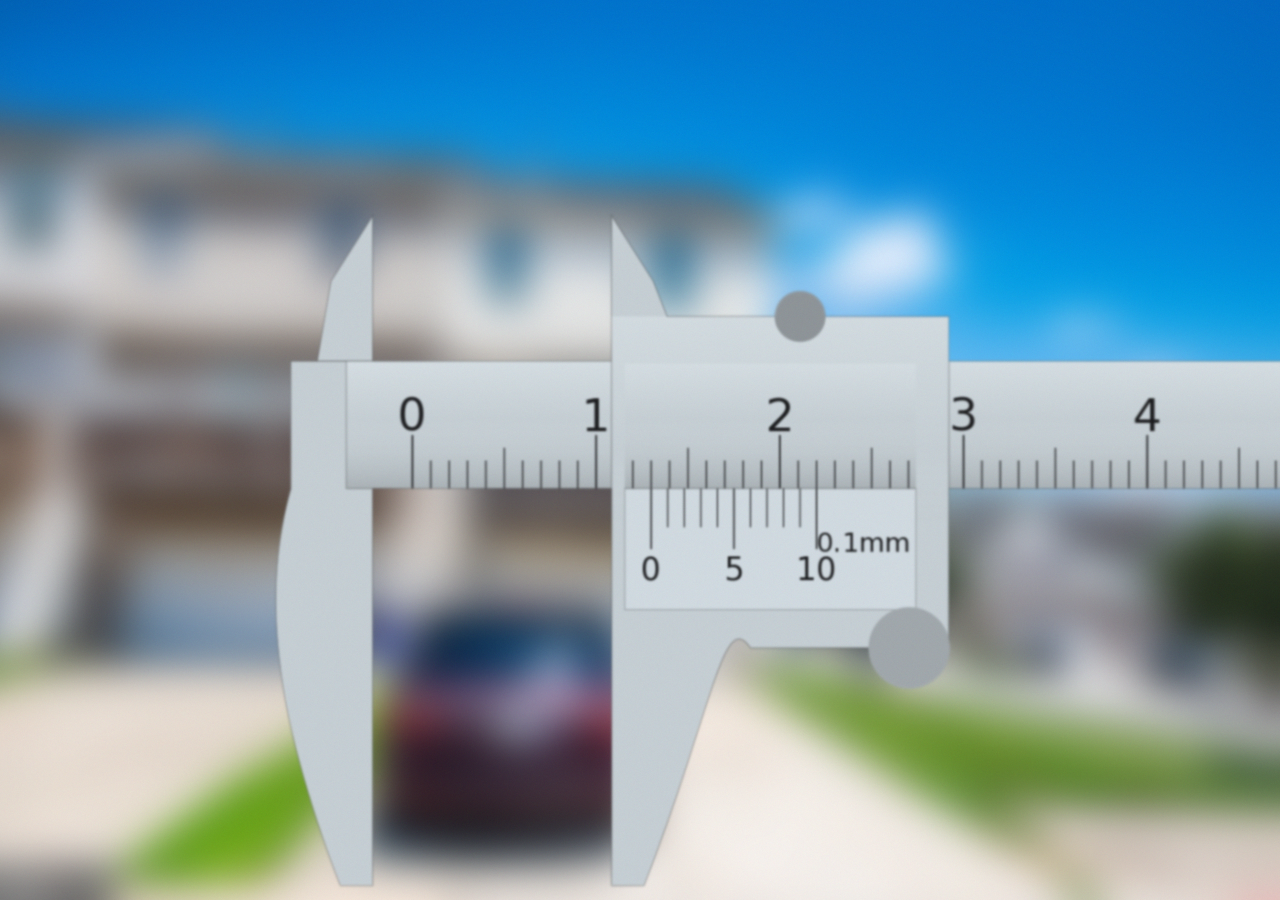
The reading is 13.0 mm
